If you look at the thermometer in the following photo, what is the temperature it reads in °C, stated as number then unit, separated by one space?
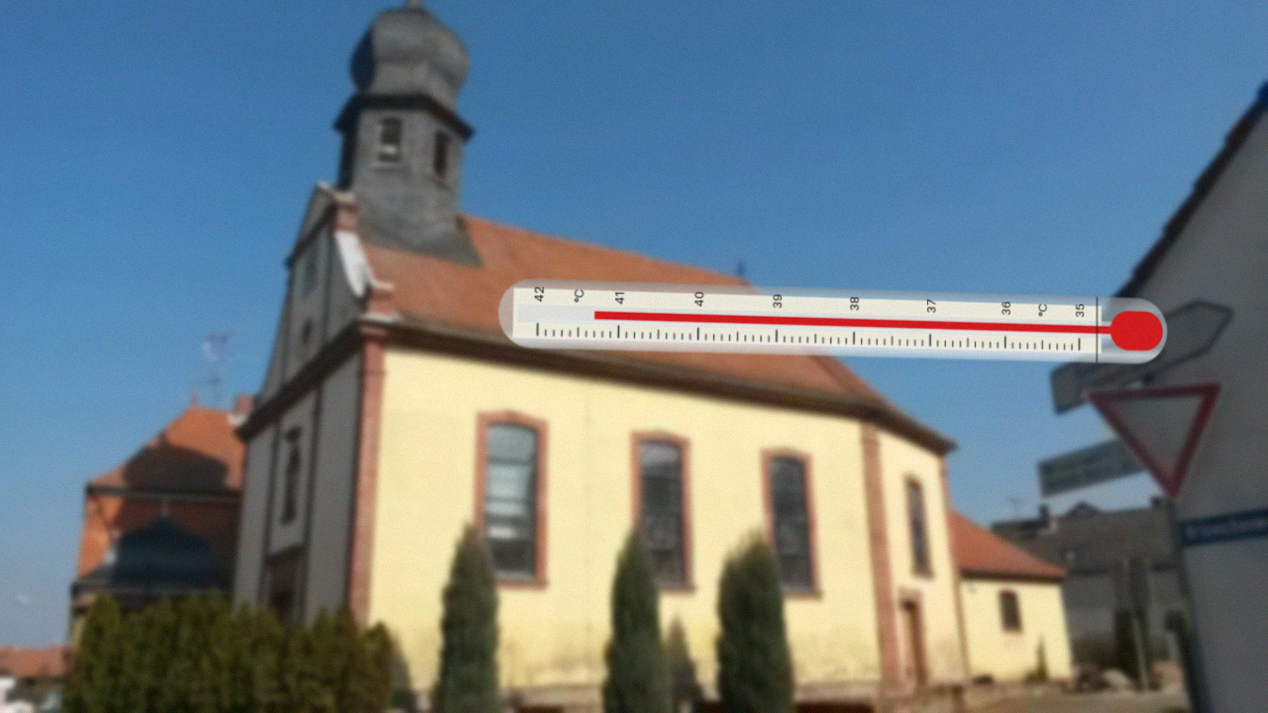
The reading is 41.3 °C
